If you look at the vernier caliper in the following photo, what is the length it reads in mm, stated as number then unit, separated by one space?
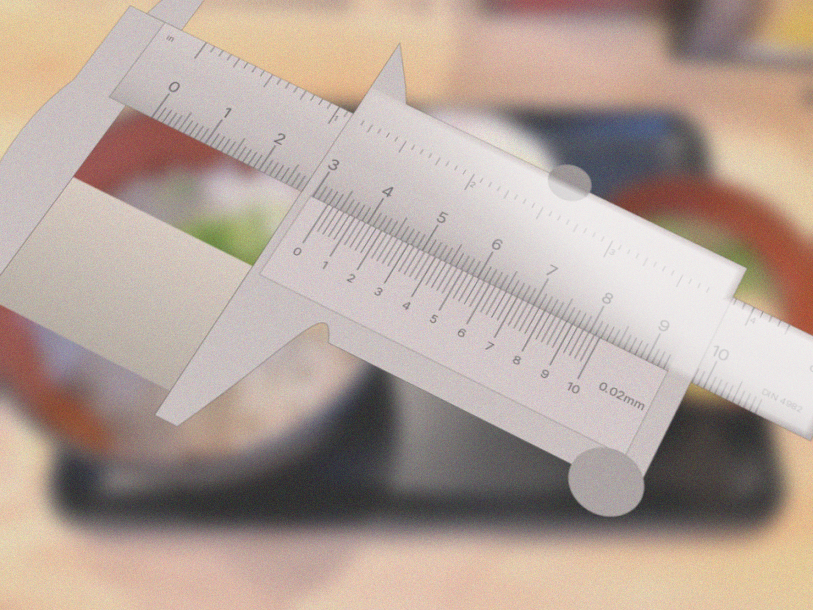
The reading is 32.8 mm
